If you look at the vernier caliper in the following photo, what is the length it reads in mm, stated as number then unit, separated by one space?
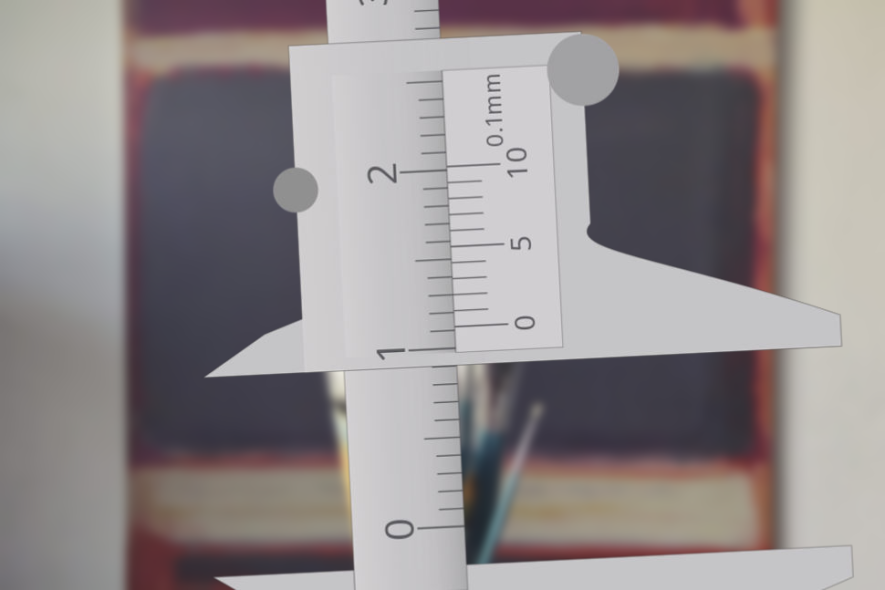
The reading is 11.2 mm
